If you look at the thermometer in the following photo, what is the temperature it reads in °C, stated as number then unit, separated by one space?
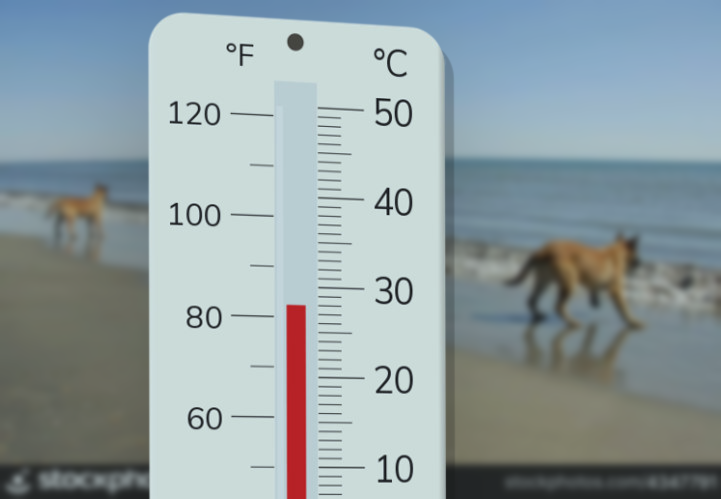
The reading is 28 °C
